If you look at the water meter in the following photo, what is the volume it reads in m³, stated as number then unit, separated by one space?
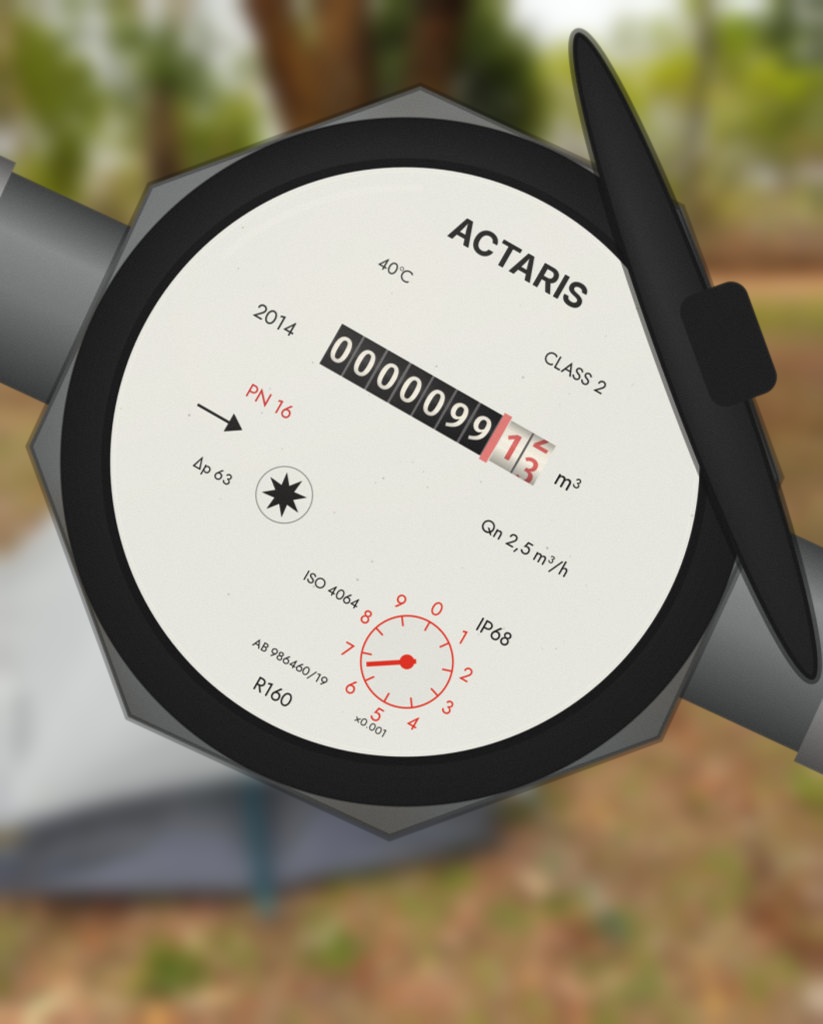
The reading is 99.126 m³
